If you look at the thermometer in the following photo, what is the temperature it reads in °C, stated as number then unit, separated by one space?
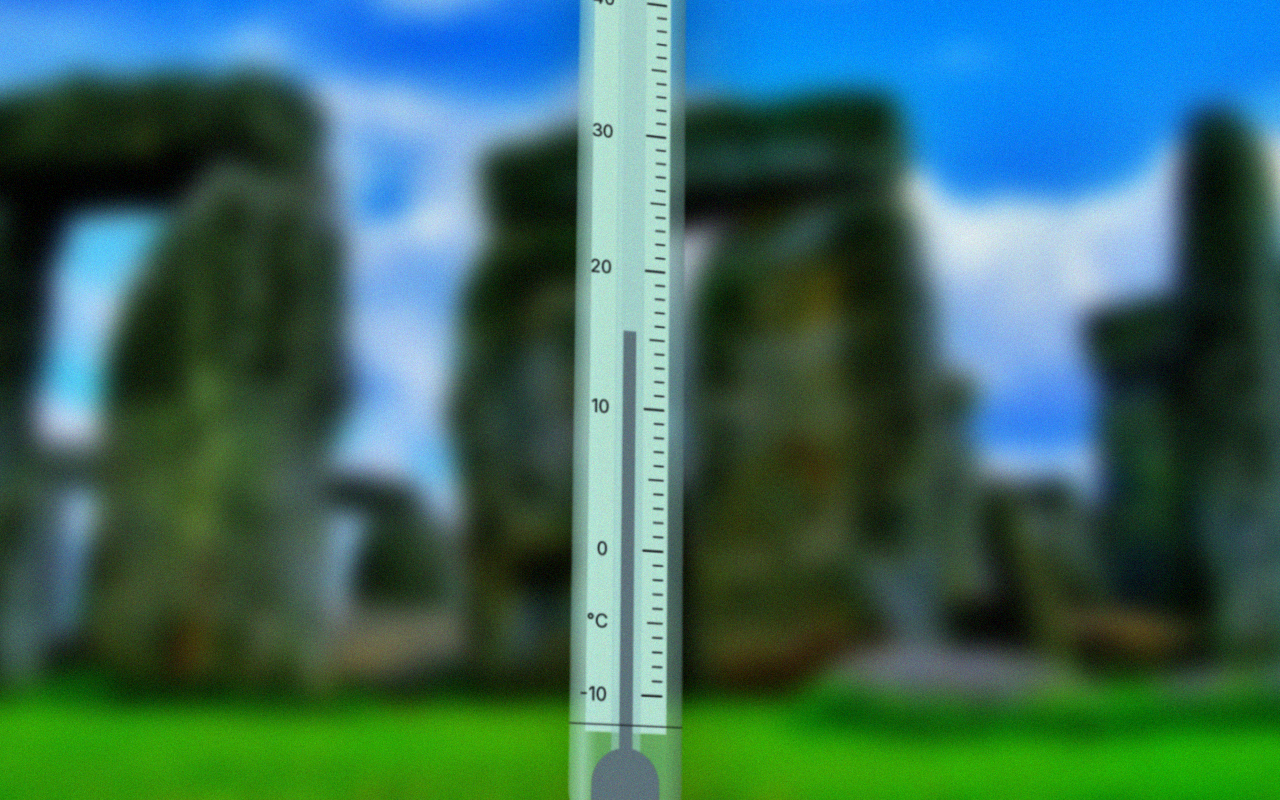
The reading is 15.5 °C
